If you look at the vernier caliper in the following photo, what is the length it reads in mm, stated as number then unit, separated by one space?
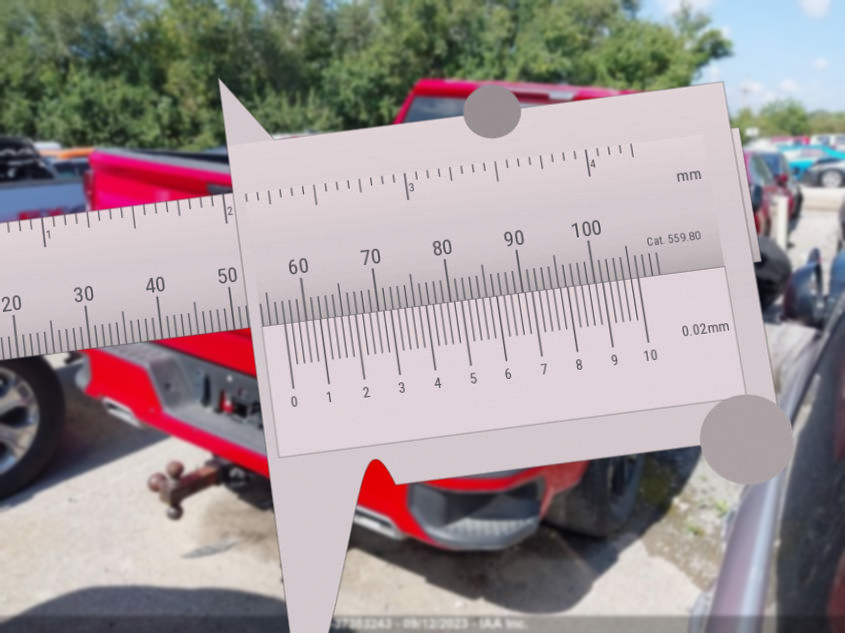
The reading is 57.0 mm
